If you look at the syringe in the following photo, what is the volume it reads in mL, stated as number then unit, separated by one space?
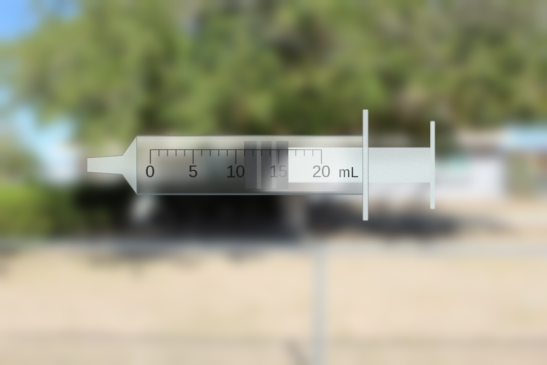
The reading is 11 mL
